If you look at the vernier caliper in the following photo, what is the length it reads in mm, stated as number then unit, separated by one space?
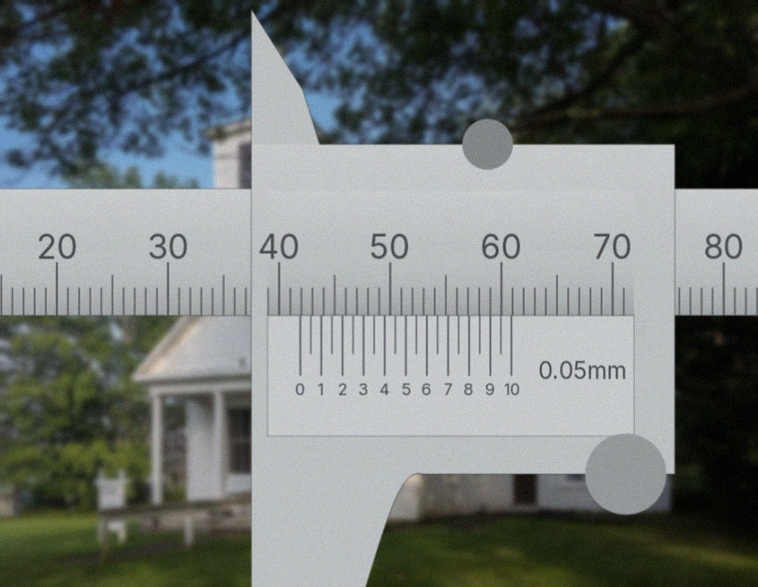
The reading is 41.9 mm
